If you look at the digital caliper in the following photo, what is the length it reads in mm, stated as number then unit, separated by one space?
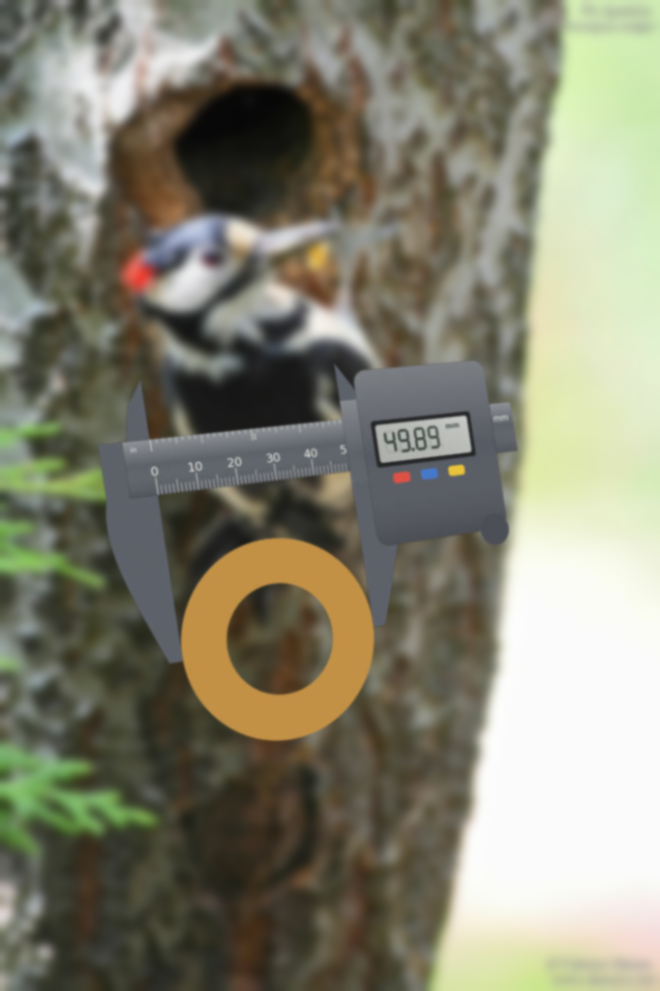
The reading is 49.89 mm
